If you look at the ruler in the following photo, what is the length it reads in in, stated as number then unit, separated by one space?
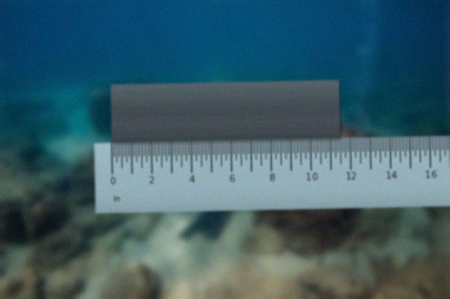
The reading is 11.5 in
